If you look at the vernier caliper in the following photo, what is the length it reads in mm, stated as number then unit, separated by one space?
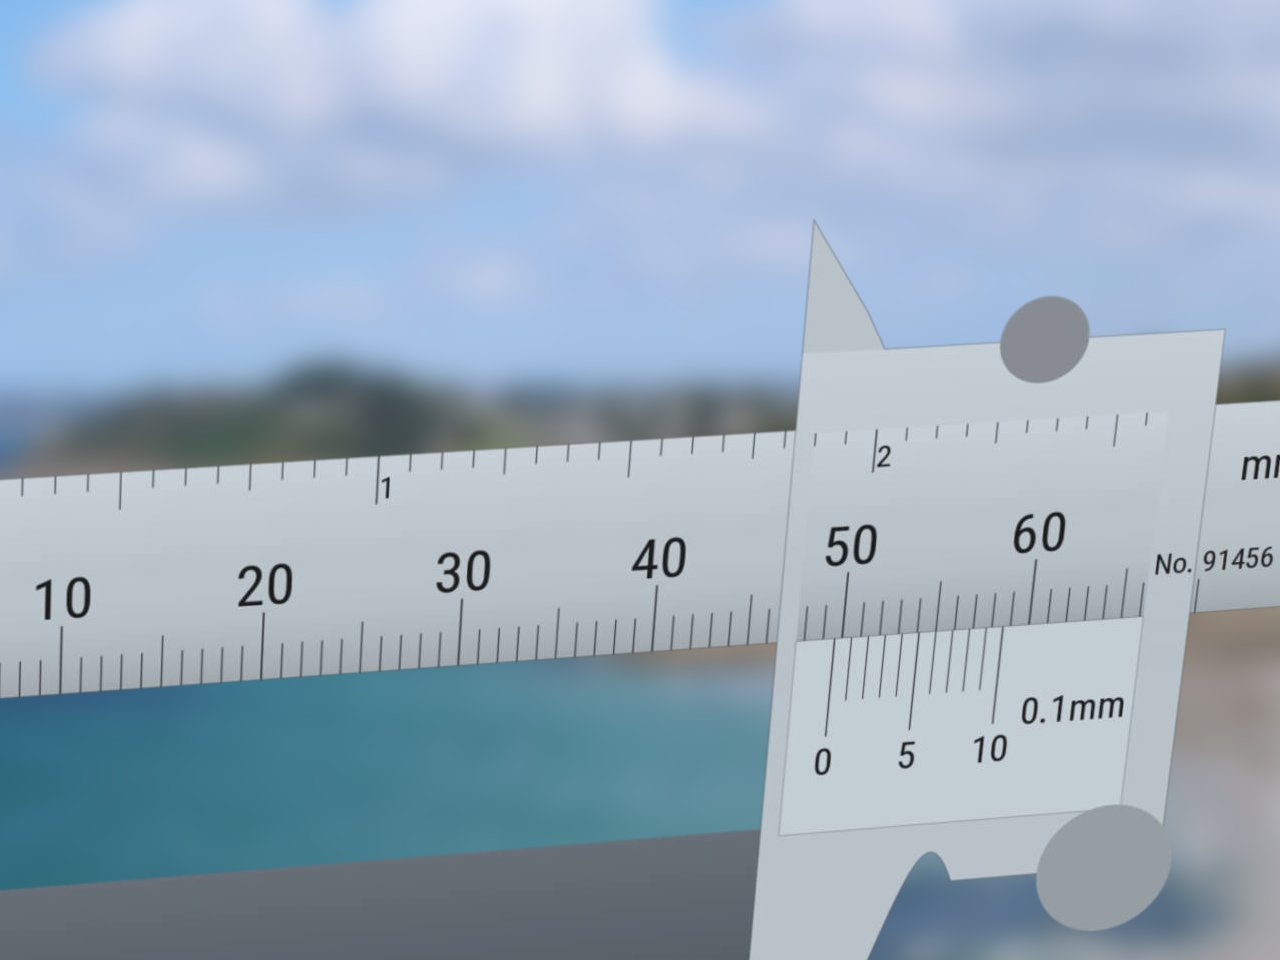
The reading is 49.6 mm
